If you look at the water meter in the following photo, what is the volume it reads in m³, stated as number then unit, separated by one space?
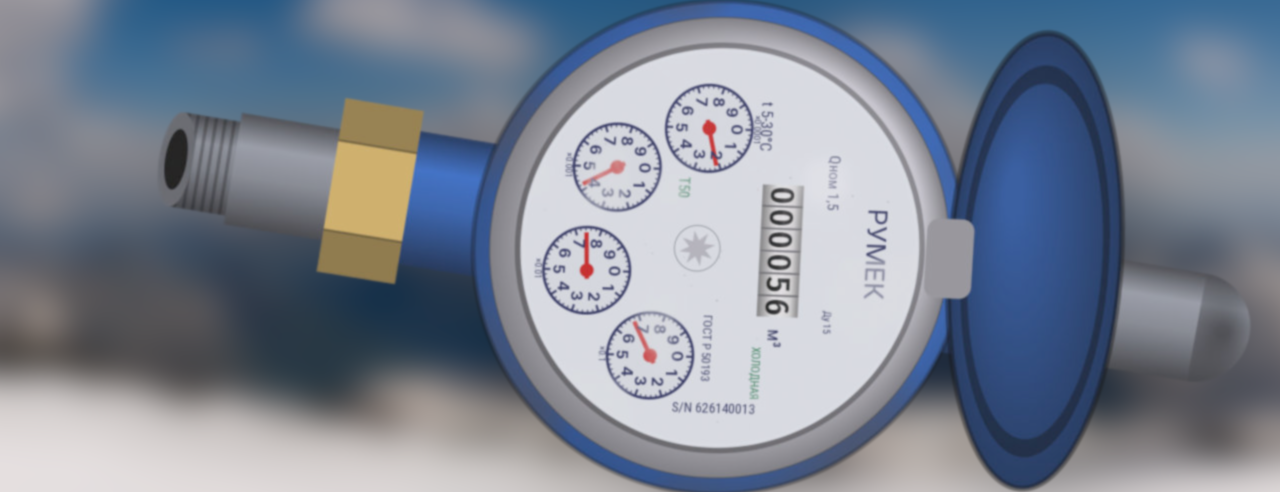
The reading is 56.6742 m³
